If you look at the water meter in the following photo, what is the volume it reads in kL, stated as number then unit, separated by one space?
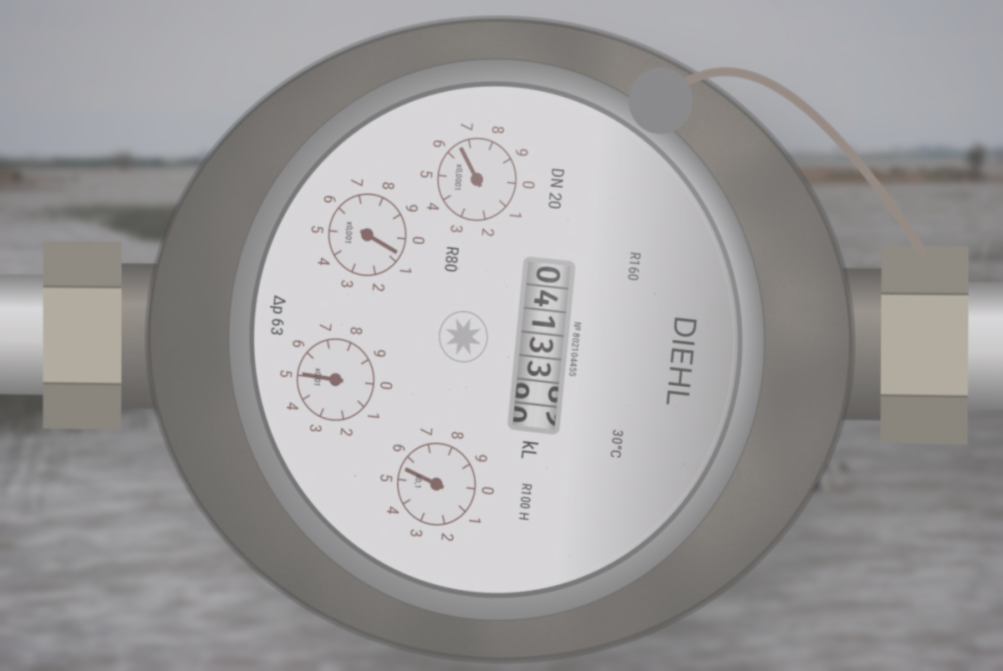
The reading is 413389.5506 kL
